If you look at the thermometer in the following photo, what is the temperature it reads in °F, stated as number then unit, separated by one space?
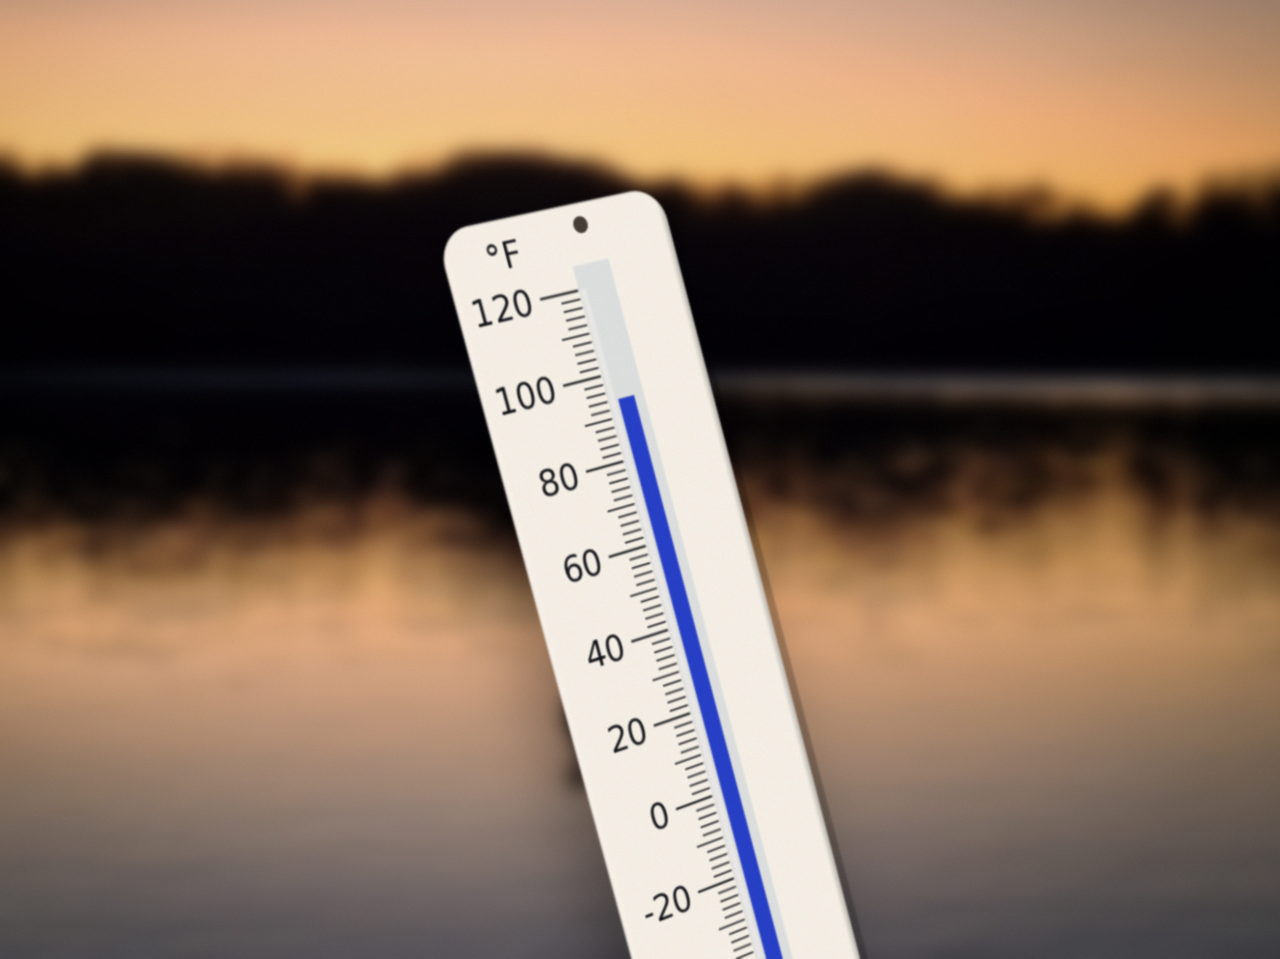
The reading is 94 °F
